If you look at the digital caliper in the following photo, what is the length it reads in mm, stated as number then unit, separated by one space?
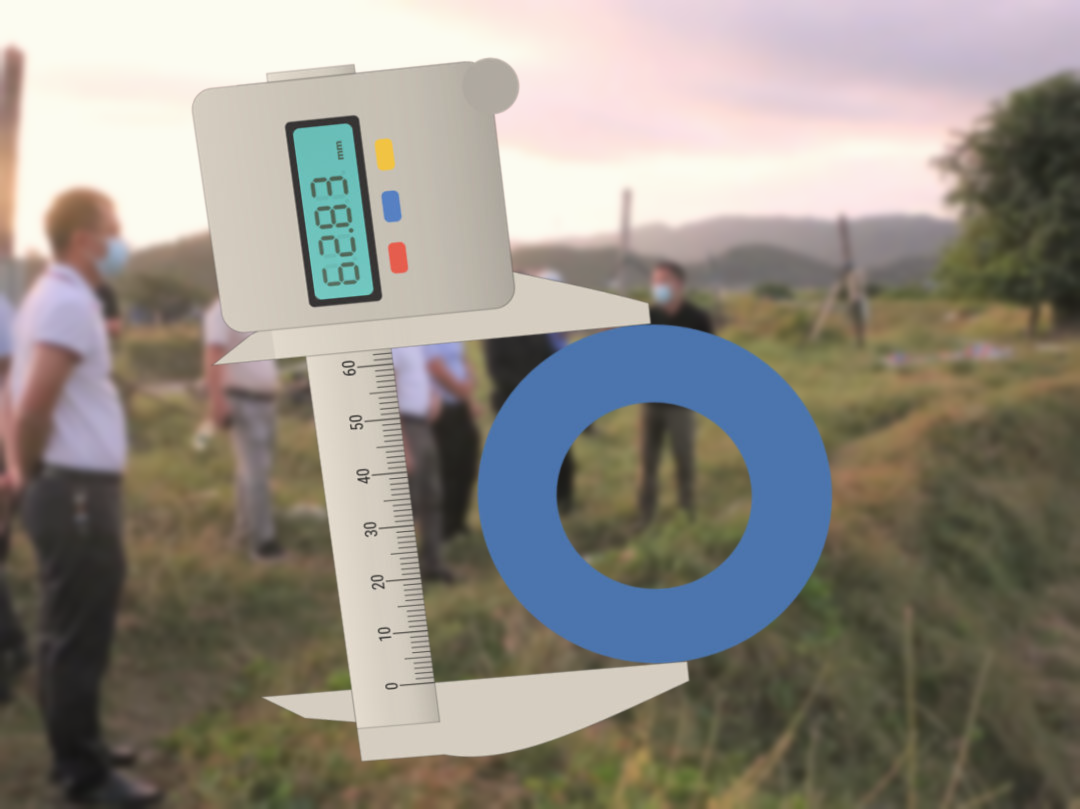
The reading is 62.83 mm
